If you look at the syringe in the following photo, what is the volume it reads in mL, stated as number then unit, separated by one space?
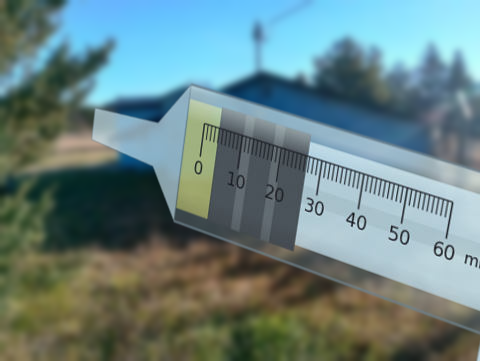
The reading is 4 mL
